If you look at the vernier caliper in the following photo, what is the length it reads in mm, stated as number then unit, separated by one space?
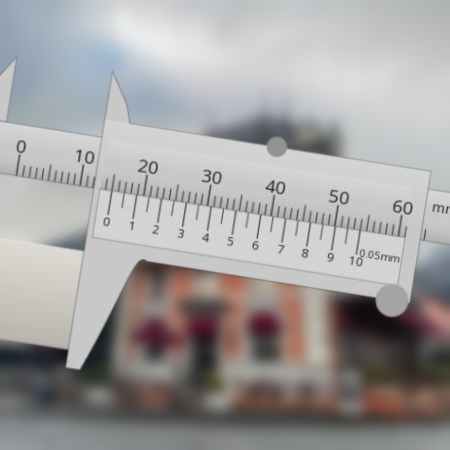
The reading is 15.0 mm
